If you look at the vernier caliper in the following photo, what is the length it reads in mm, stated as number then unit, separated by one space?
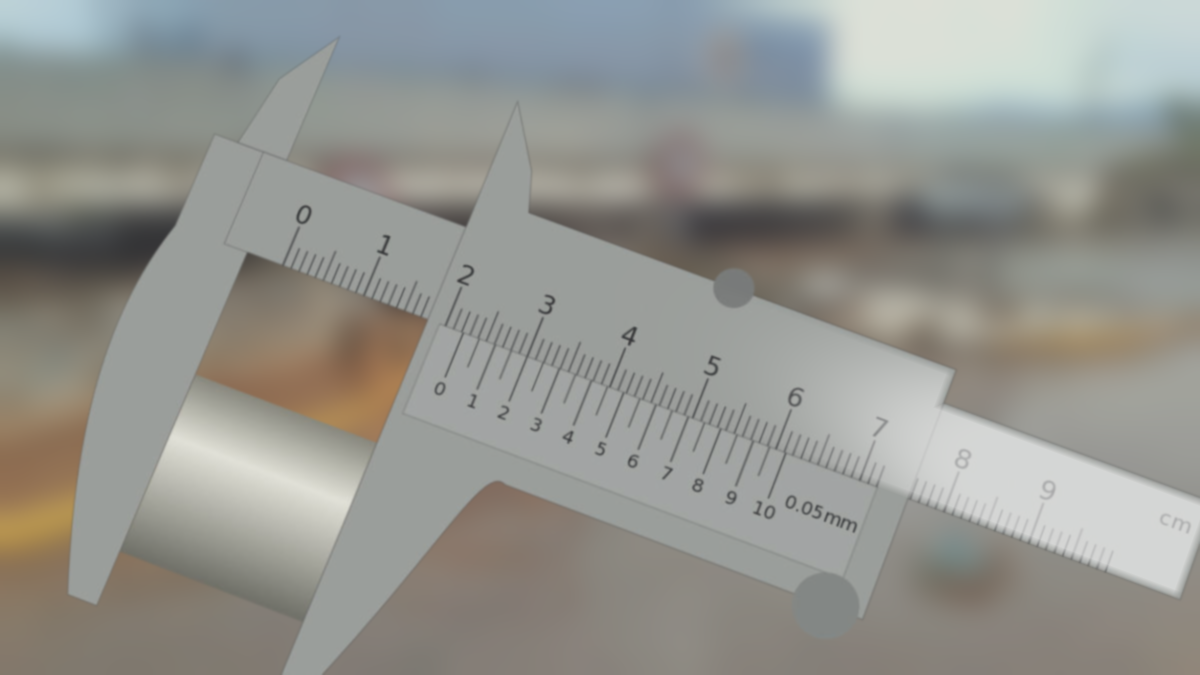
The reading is 22.2 mm
